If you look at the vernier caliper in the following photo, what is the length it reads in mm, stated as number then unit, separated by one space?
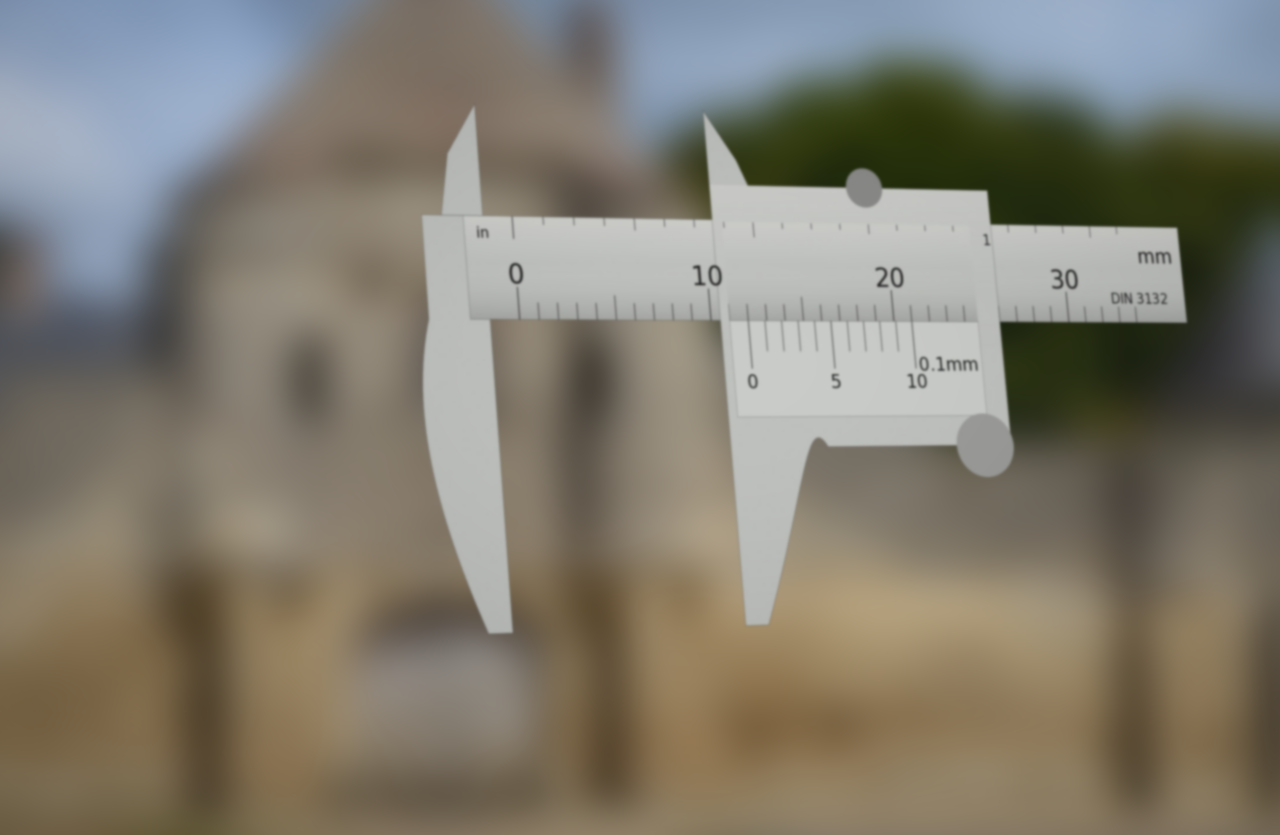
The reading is 12.0 mm
